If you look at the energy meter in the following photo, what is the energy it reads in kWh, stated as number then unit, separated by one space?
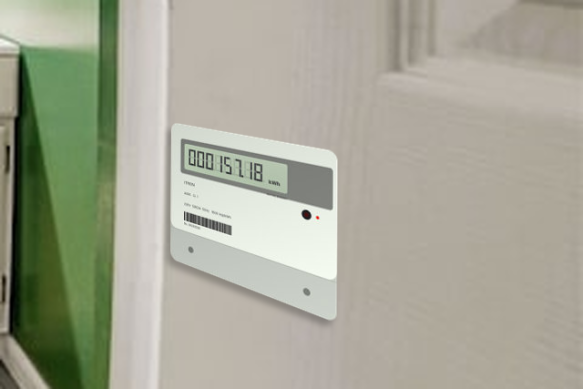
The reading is 157.18 kWh
